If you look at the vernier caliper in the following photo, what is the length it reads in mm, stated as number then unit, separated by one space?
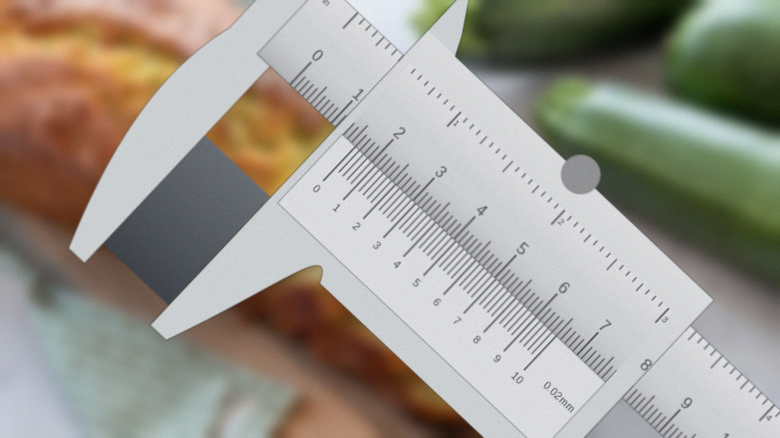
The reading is 16.0 mm
